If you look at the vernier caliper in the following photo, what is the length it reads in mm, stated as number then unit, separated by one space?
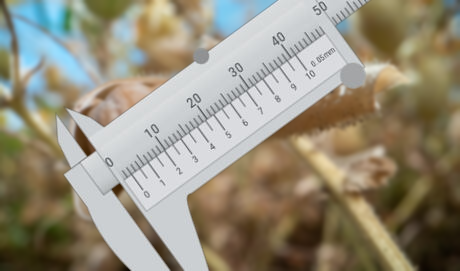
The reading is 2.0 mm
